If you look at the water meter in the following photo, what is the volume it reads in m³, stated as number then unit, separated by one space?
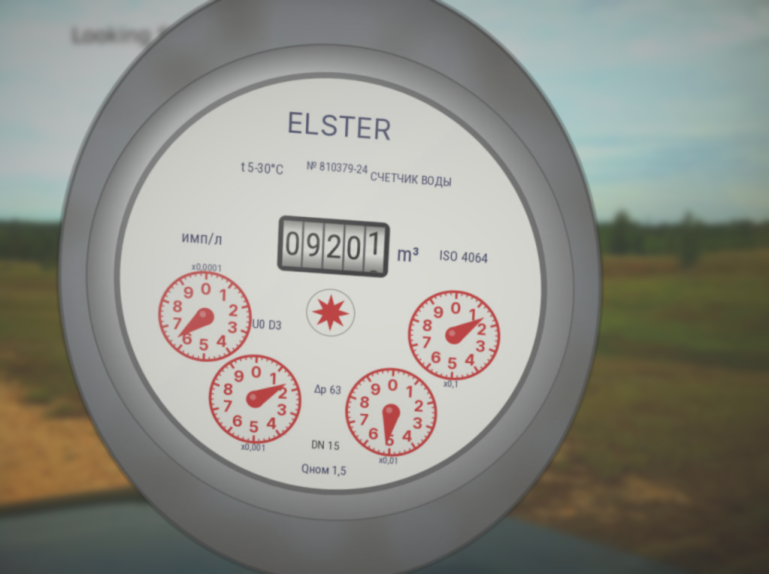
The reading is 9201.1516 m³
